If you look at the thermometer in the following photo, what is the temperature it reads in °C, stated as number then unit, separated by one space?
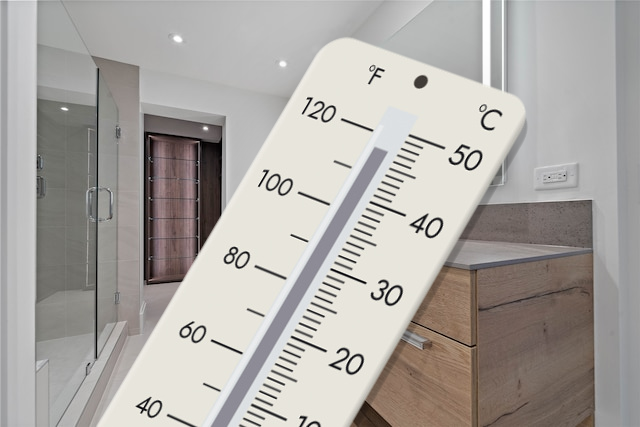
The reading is 47 °C
